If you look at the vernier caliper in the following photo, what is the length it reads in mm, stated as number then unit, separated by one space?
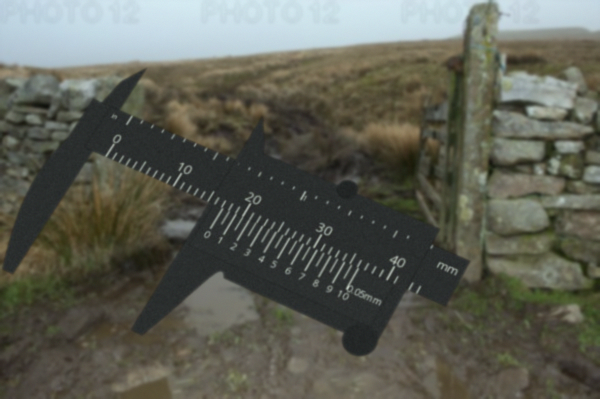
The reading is 17.2 mm
